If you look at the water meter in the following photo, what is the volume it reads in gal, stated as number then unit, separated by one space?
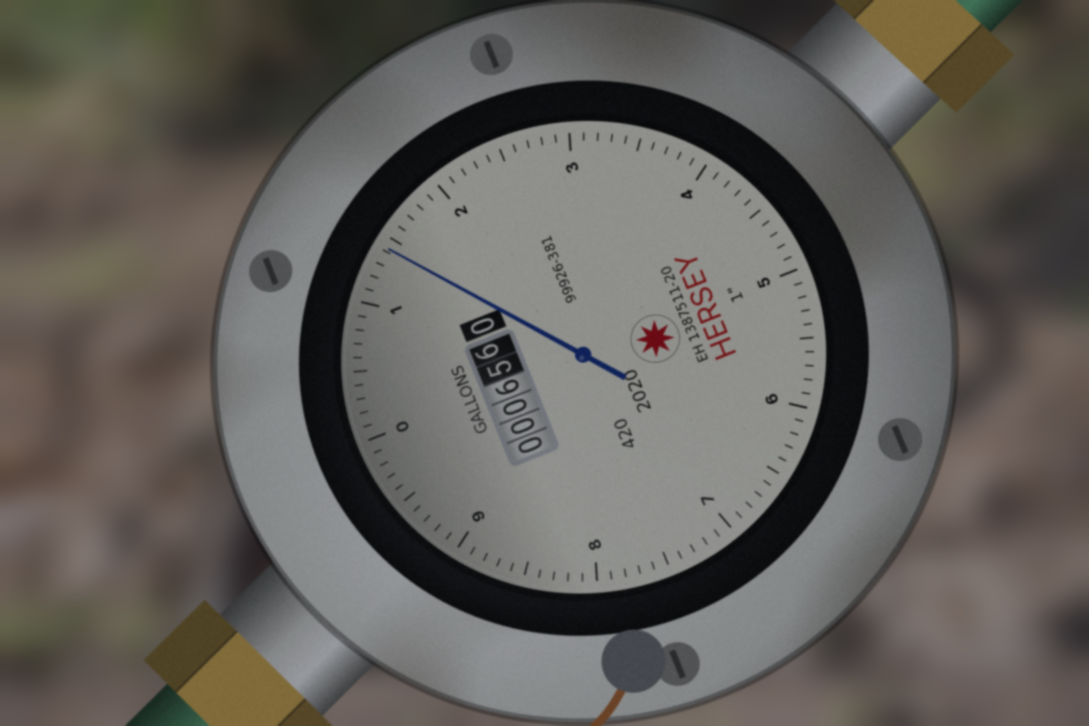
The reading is 6561.4 gal
